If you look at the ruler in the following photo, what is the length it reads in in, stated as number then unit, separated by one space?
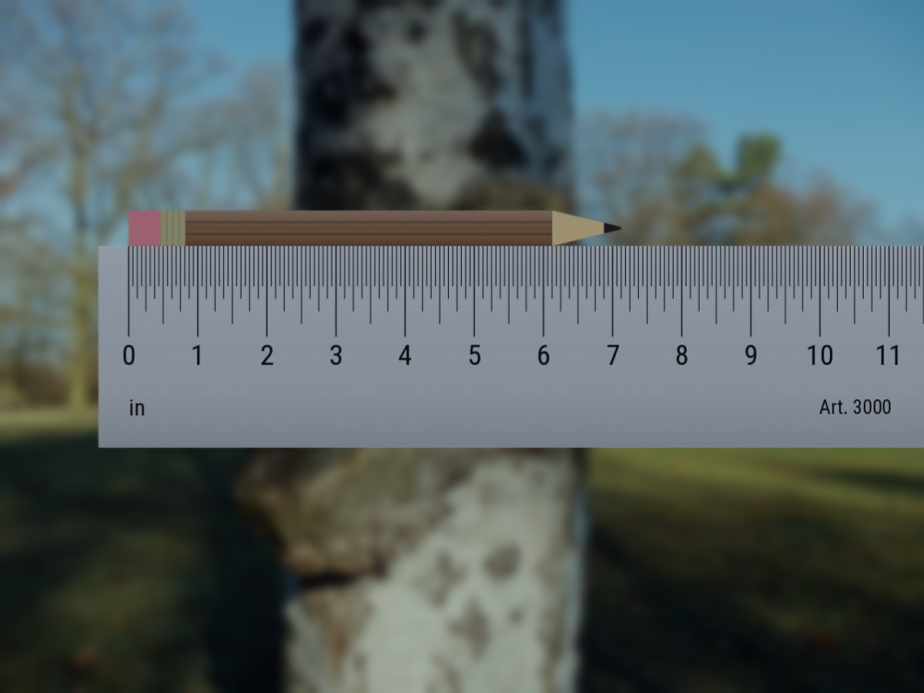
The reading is 7.125 in
